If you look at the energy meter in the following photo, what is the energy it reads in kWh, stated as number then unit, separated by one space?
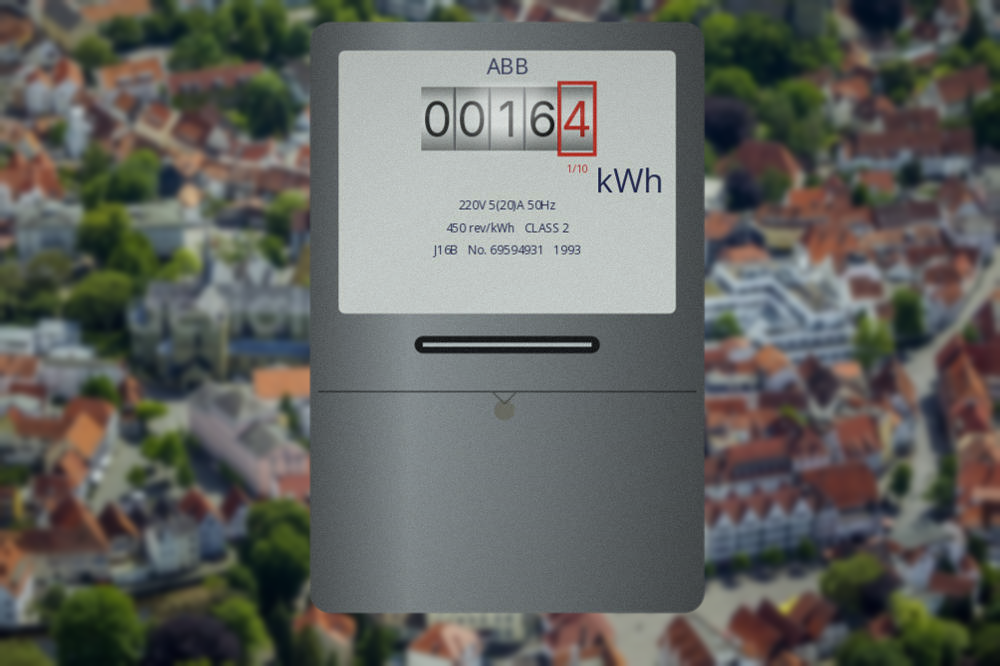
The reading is 16.4 kWh
